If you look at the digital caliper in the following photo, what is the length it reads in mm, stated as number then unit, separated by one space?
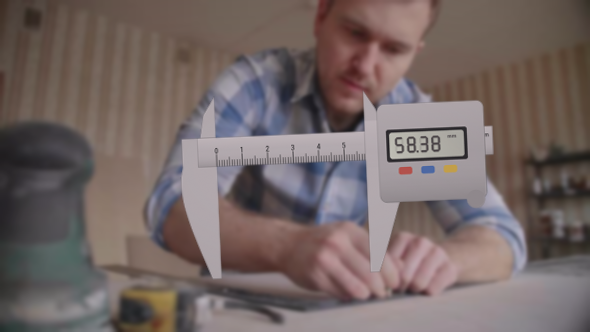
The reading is 58.38 mm
